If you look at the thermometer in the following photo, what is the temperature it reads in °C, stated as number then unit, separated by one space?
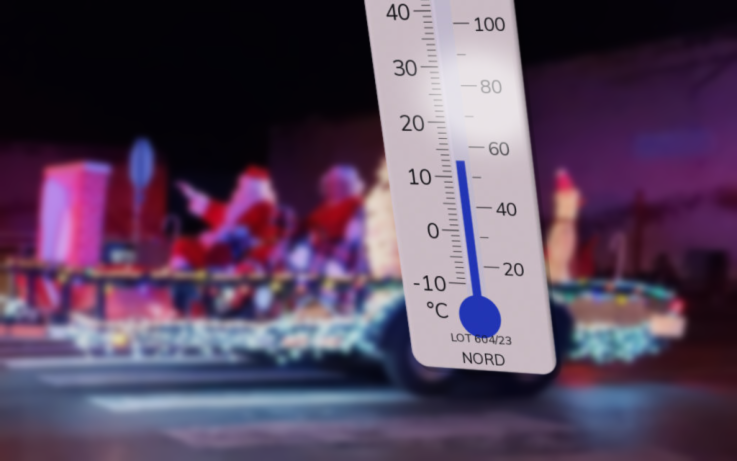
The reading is 13 °C
